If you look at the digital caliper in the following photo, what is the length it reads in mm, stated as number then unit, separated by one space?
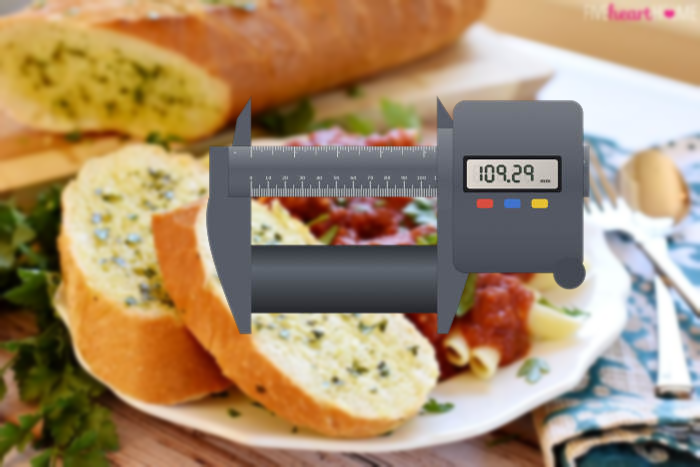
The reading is 109.29 mm
